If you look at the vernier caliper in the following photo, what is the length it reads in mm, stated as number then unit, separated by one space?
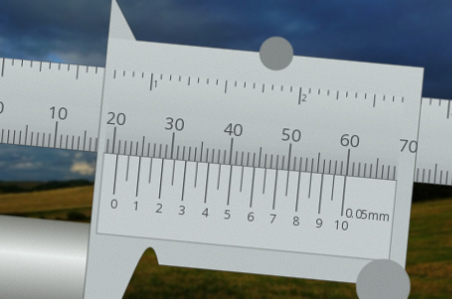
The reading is 20.8 mm
